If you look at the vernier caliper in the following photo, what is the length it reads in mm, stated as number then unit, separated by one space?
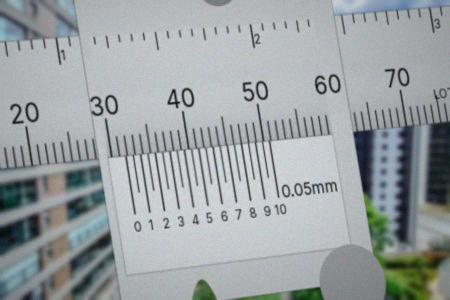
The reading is 31.8 mm
